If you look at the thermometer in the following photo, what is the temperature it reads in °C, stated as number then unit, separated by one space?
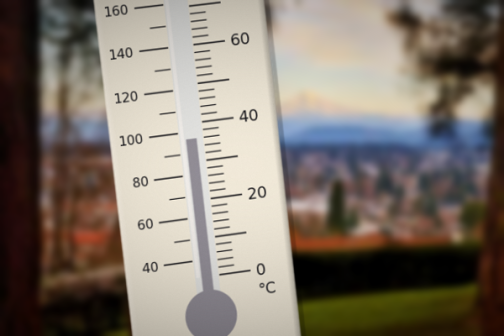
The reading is 36 °C
